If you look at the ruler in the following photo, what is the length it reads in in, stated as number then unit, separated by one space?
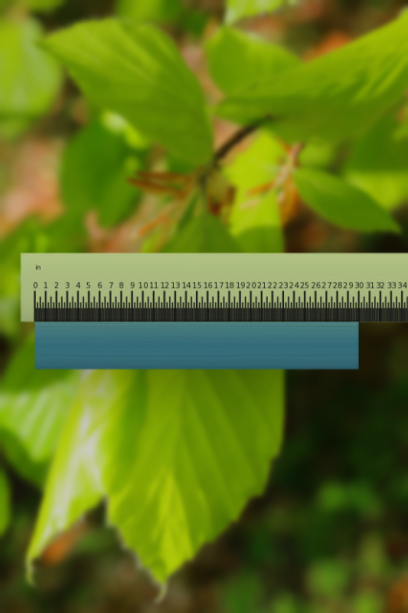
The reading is 30 in
